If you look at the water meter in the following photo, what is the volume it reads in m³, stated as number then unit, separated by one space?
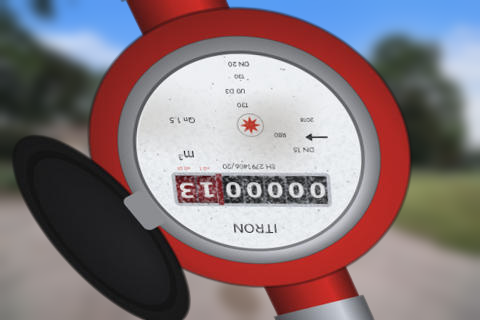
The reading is 0.13 m³
